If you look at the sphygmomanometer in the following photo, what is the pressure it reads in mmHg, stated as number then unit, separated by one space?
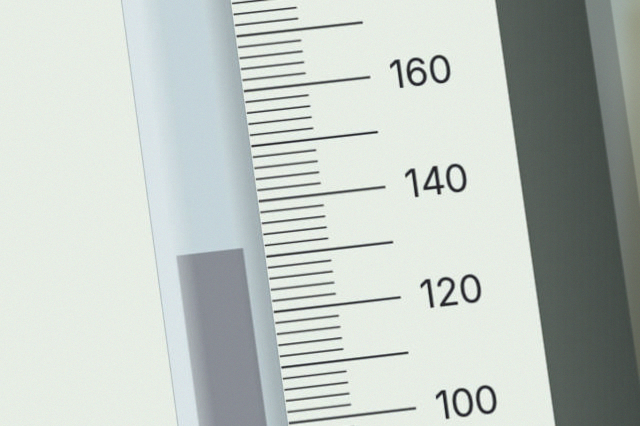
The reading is 132 mmHg
